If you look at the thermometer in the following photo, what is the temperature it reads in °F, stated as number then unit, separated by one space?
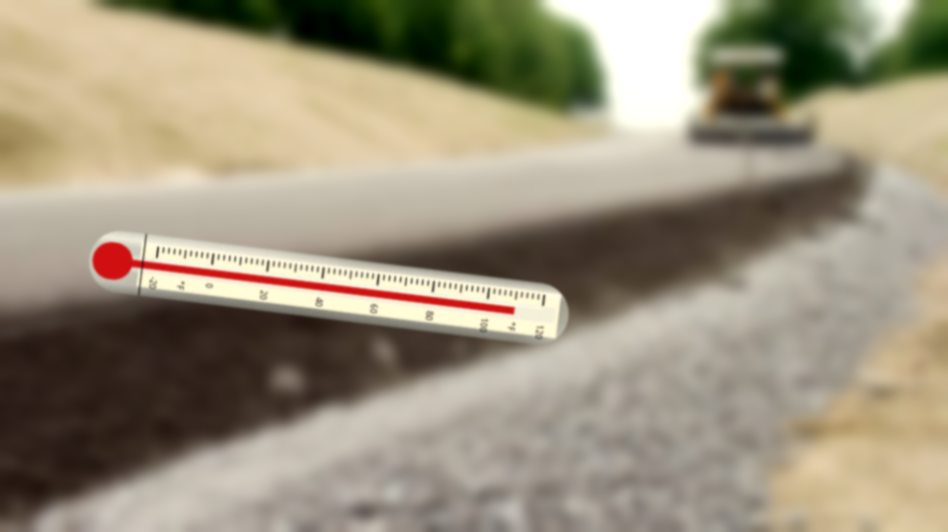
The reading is 110 °F
